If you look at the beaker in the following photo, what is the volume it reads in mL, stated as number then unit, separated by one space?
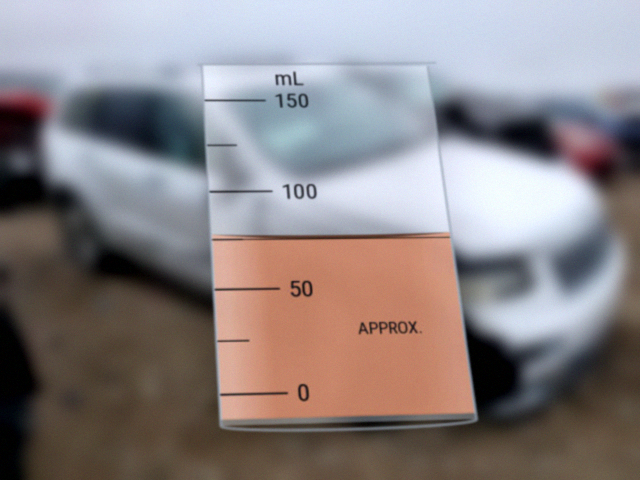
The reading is 75 mL
